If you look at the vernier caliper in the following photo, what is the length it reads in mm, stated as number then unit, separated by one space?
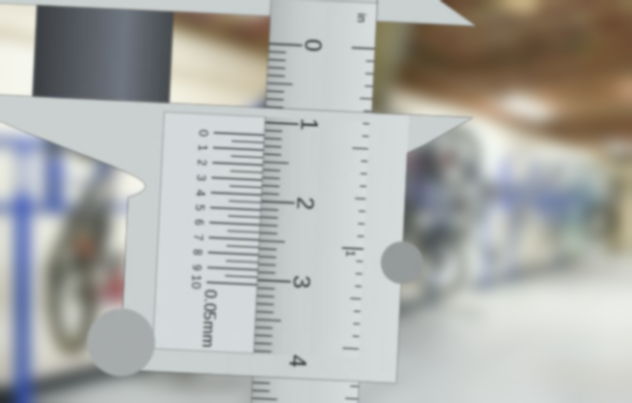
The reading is 11.6 mm
